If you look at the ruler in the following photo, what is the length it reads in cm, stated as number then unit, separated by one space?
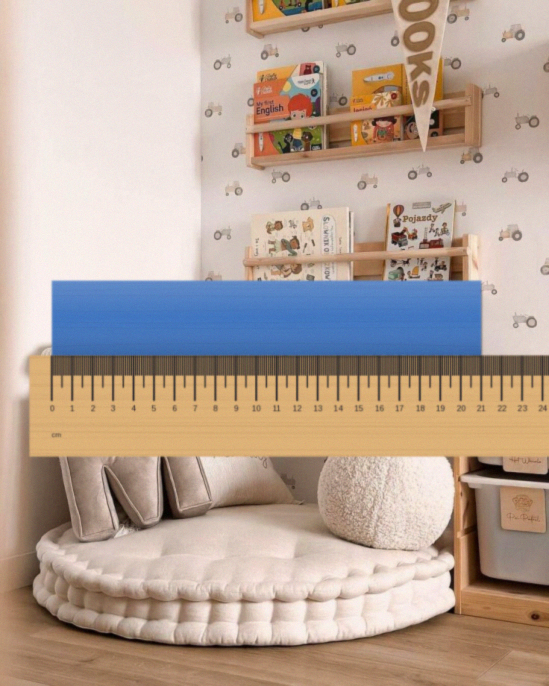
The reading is 21 cm
